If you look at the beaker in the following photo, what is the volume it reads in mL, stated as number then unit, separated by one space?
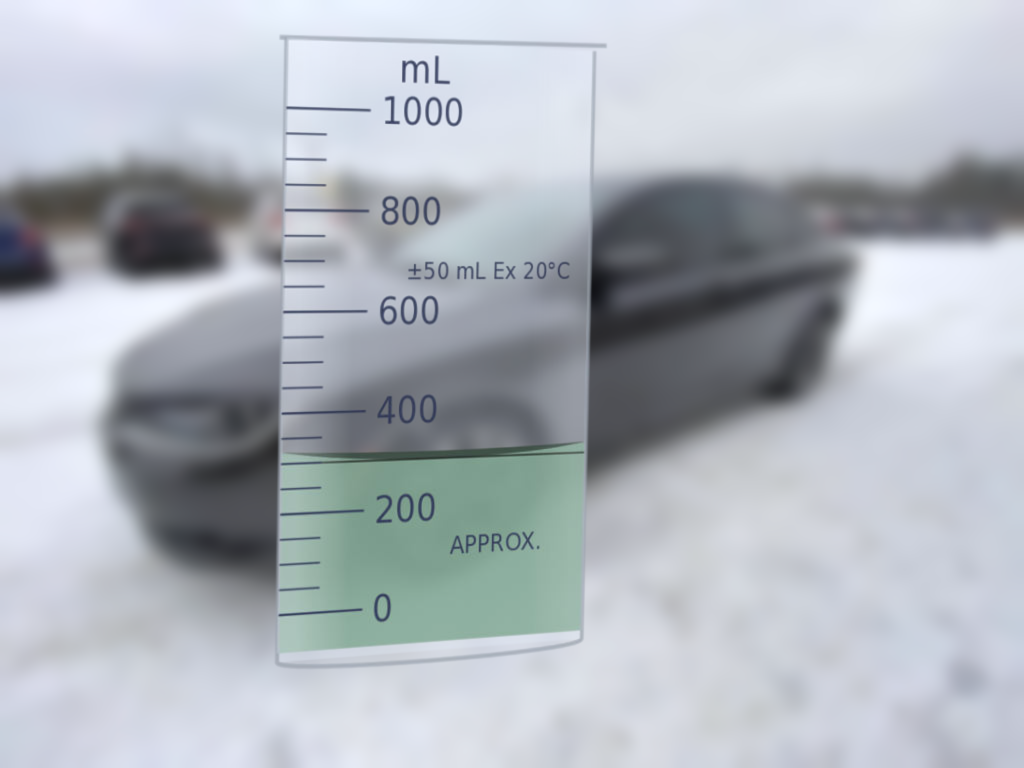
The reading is 300 mL
